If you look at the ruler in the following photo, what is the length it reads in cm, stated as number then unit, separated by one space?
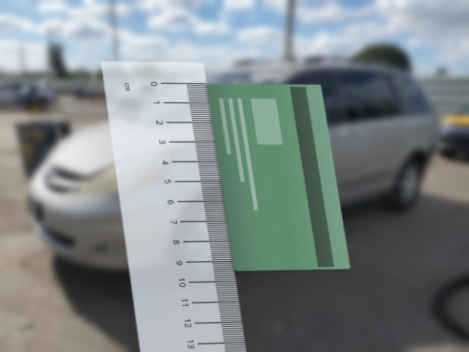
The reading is 9.5 cm
